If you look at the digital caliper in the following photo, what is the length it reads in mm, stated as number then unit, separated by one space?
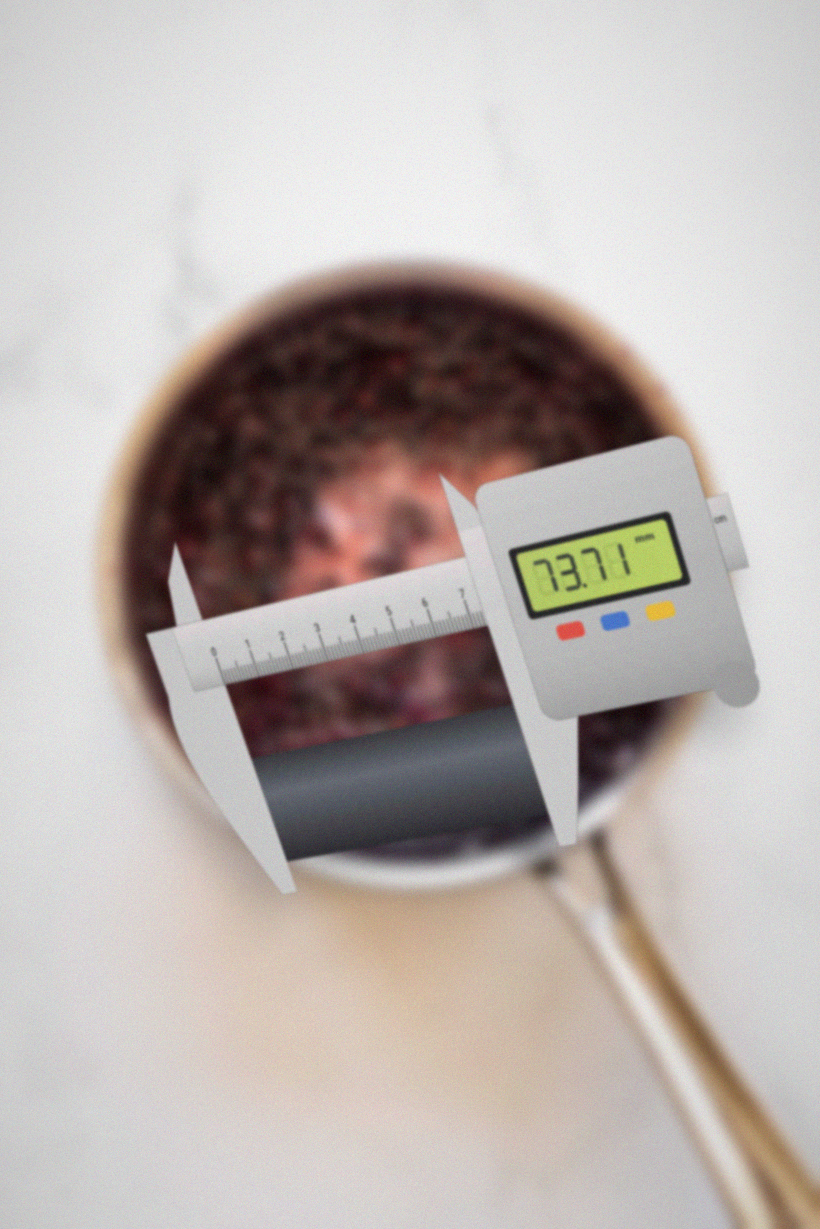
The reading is 73.71 mm
